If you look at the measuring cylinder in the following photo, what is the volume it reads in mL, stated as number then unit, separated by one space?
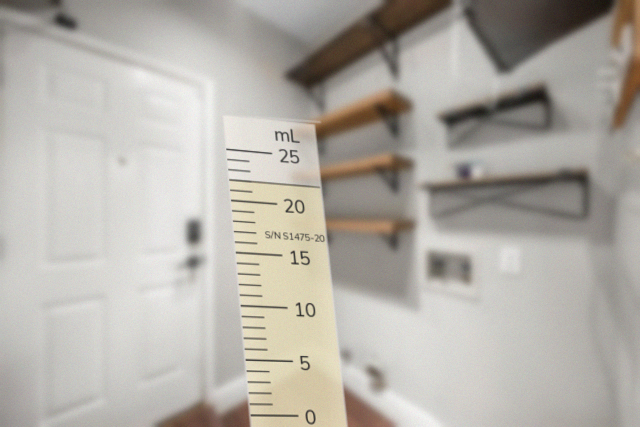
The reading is 22 mL
